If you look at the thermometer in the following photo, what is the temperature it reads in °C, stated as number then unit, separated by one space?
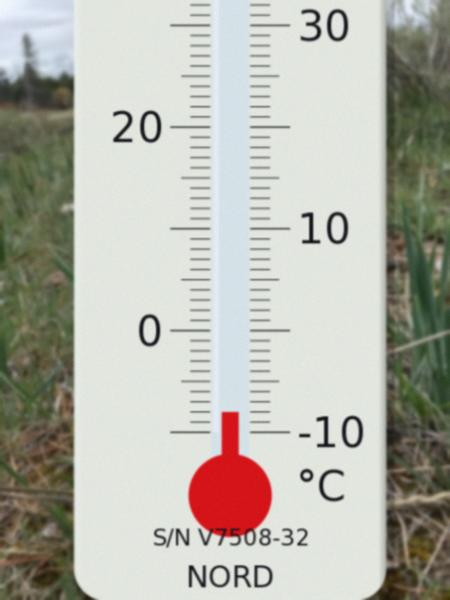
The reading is -8 °C
